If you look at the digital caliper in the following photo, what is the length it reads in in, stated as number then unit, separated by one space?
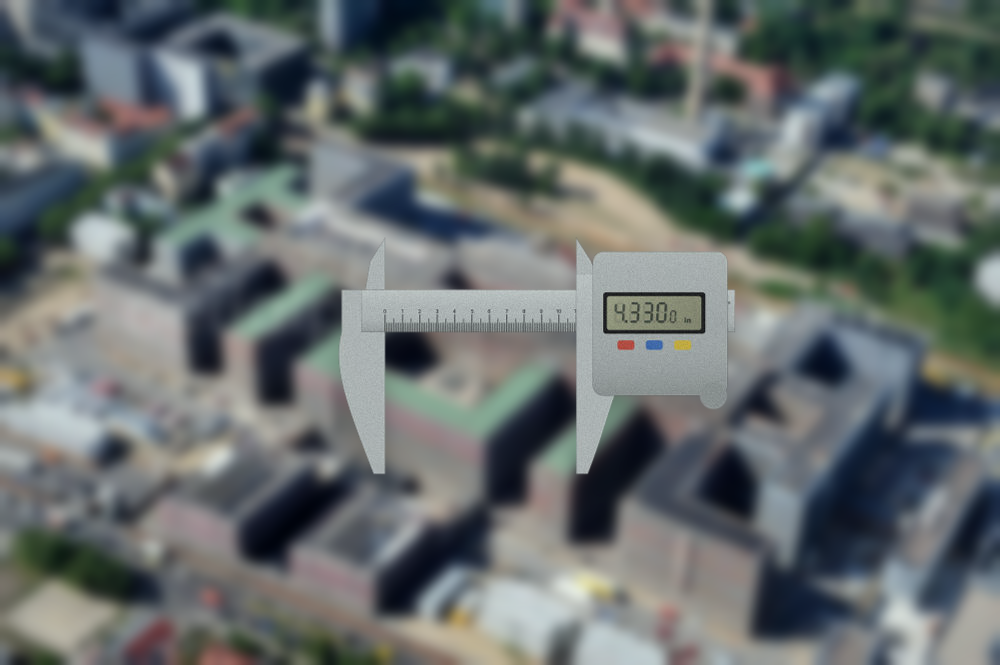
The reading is 4.3300 in
